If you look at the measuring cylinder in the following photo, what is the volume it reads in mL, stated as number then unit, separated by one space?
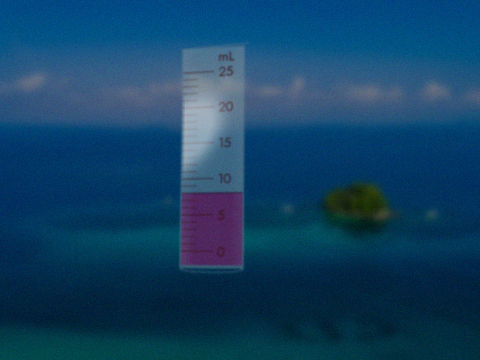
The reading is 8 mL
